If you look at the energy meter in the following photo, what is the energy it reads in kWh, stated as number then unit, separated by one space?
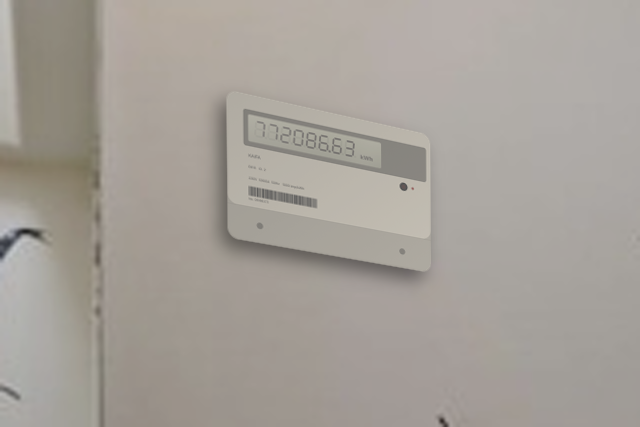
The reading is 772086.63 kWh
